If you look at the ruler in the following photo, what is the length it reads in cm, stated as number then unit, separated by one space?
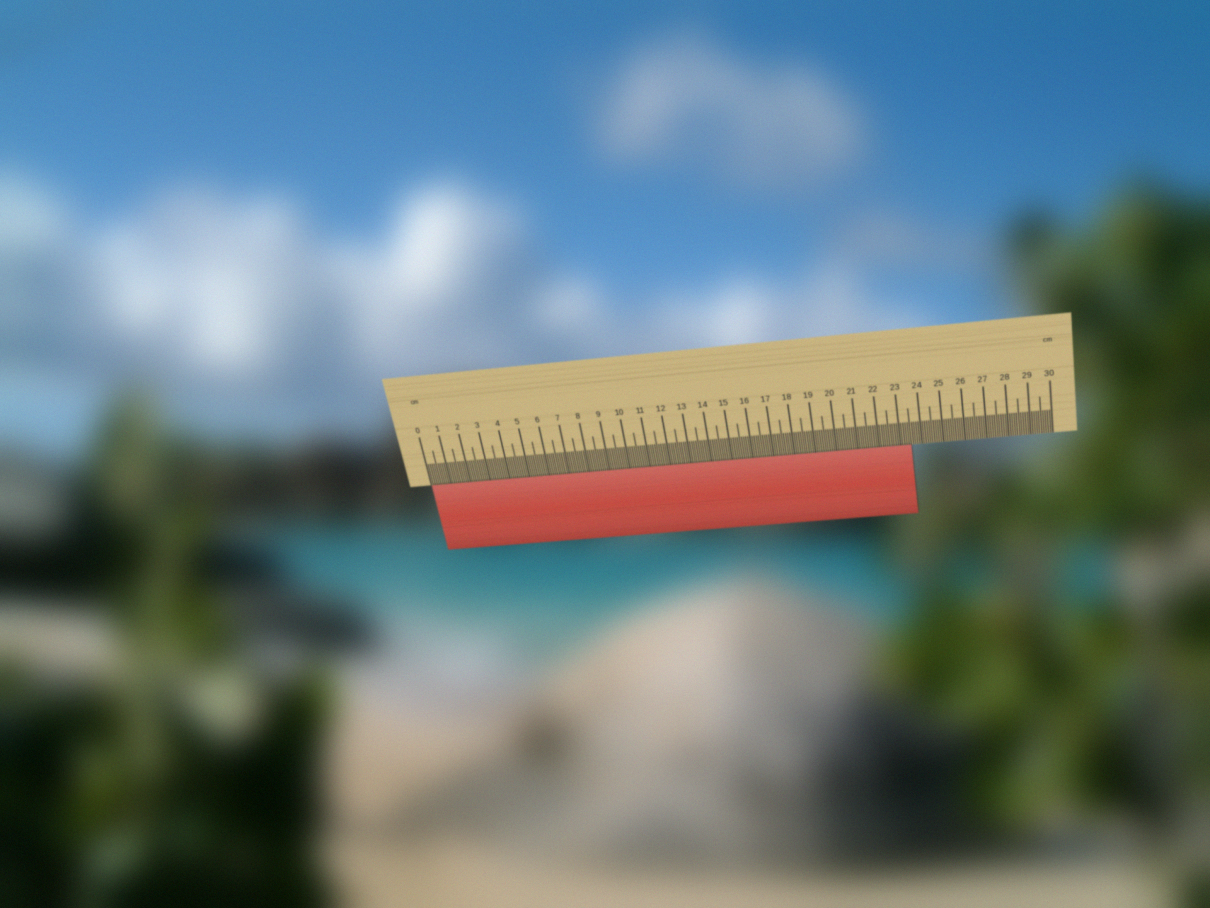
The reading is 23.5 cm
